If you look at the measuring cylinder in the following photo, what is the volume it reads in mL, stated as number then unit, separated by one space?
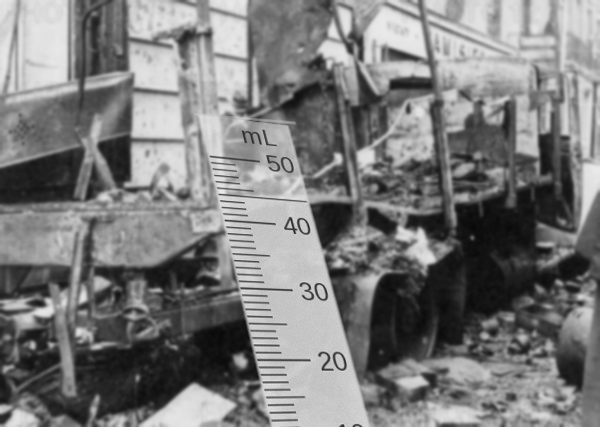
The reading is 44 mL
